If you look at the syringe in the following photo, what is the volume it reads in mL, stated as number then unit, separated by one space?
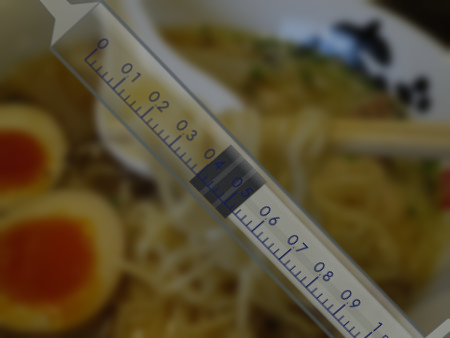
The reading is 0.4 mL
